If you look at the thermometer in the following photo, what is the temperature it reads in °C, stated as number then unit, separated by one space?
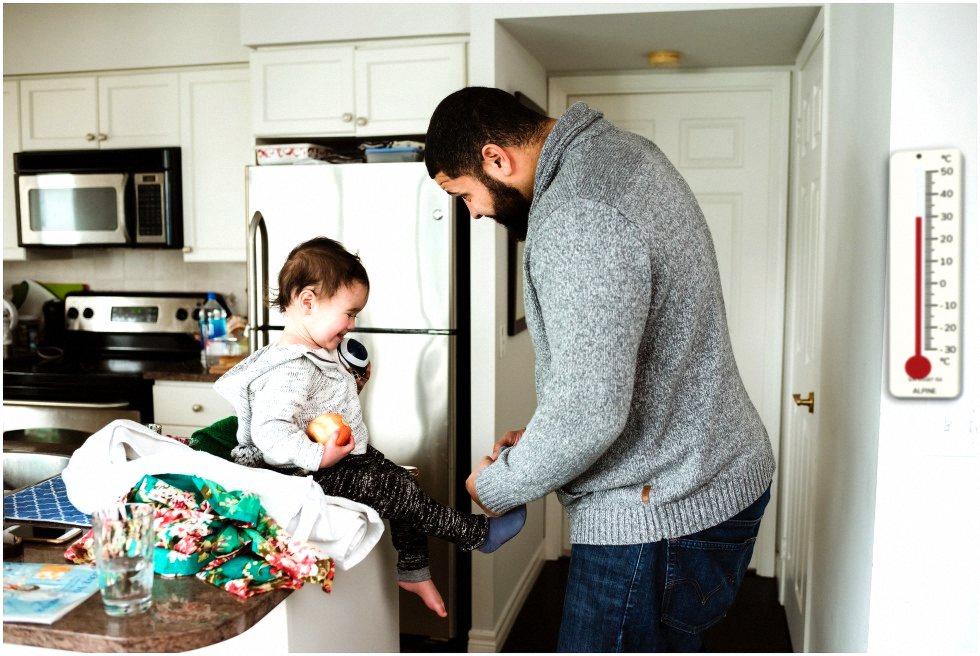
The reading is 30 °C
